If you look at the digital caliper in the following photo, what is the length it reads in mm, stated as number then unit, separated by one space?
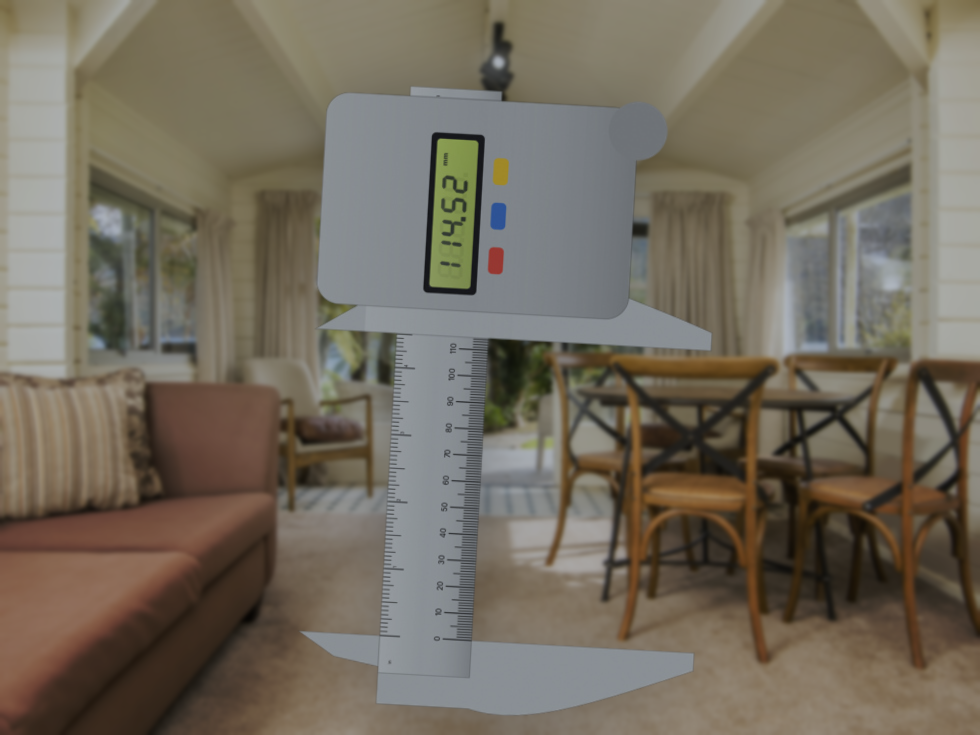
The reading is 114.52 mm
